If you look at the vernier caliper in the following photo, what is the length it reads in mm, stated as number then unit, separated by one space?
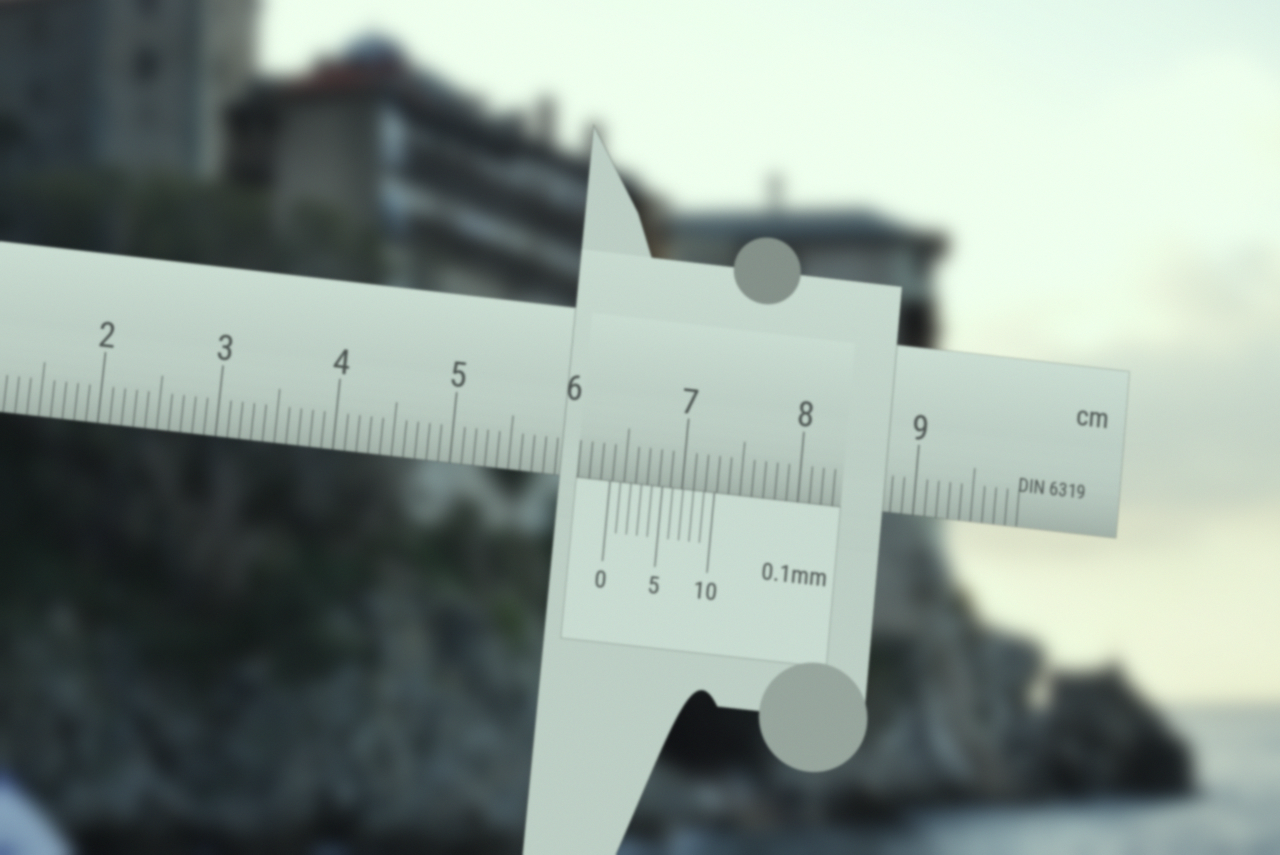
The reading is 63.8 mm
